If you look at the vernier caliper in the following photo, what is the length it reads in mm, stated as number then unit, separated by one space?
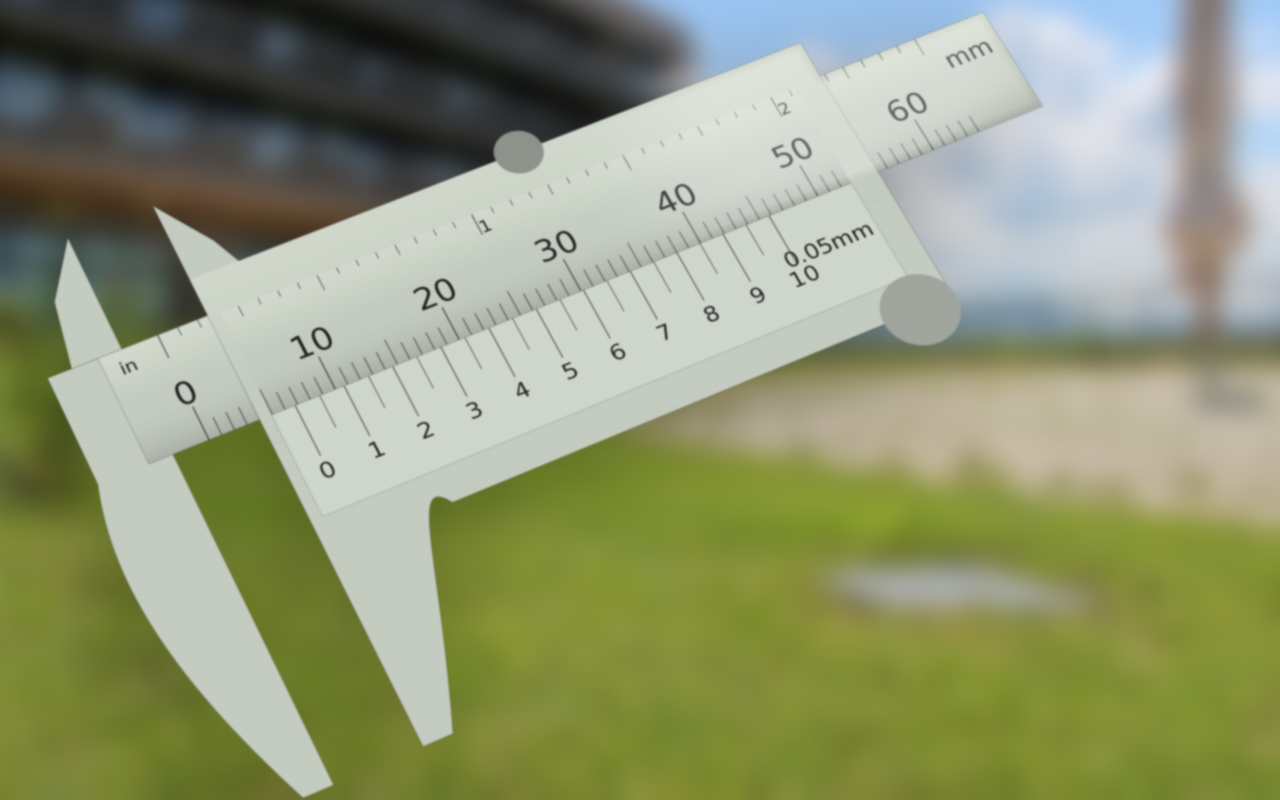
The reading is 6.8 mm
